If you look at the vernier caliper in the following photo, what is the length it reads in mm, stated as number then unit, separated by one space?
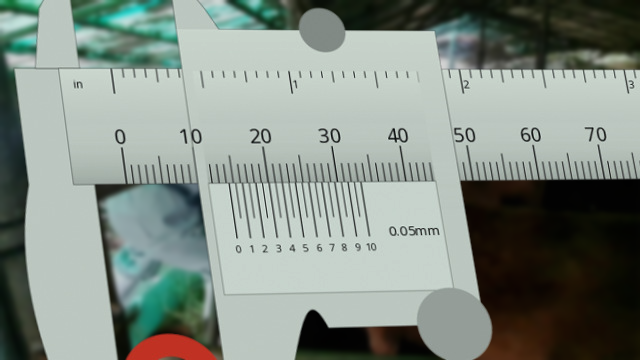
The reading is 14.4 mm
